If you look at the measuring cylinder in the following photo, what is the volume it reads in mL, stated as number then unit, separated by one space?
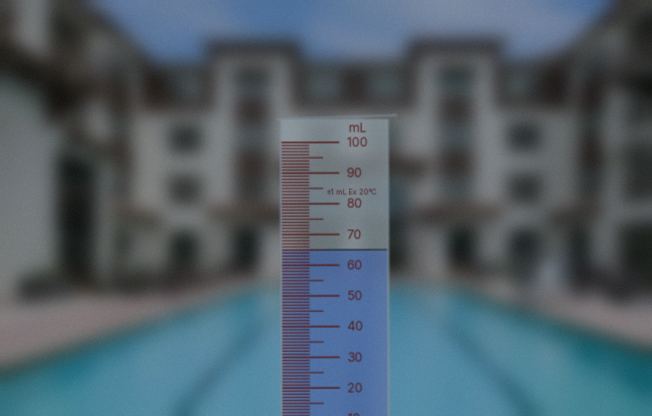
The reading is 65 mL
